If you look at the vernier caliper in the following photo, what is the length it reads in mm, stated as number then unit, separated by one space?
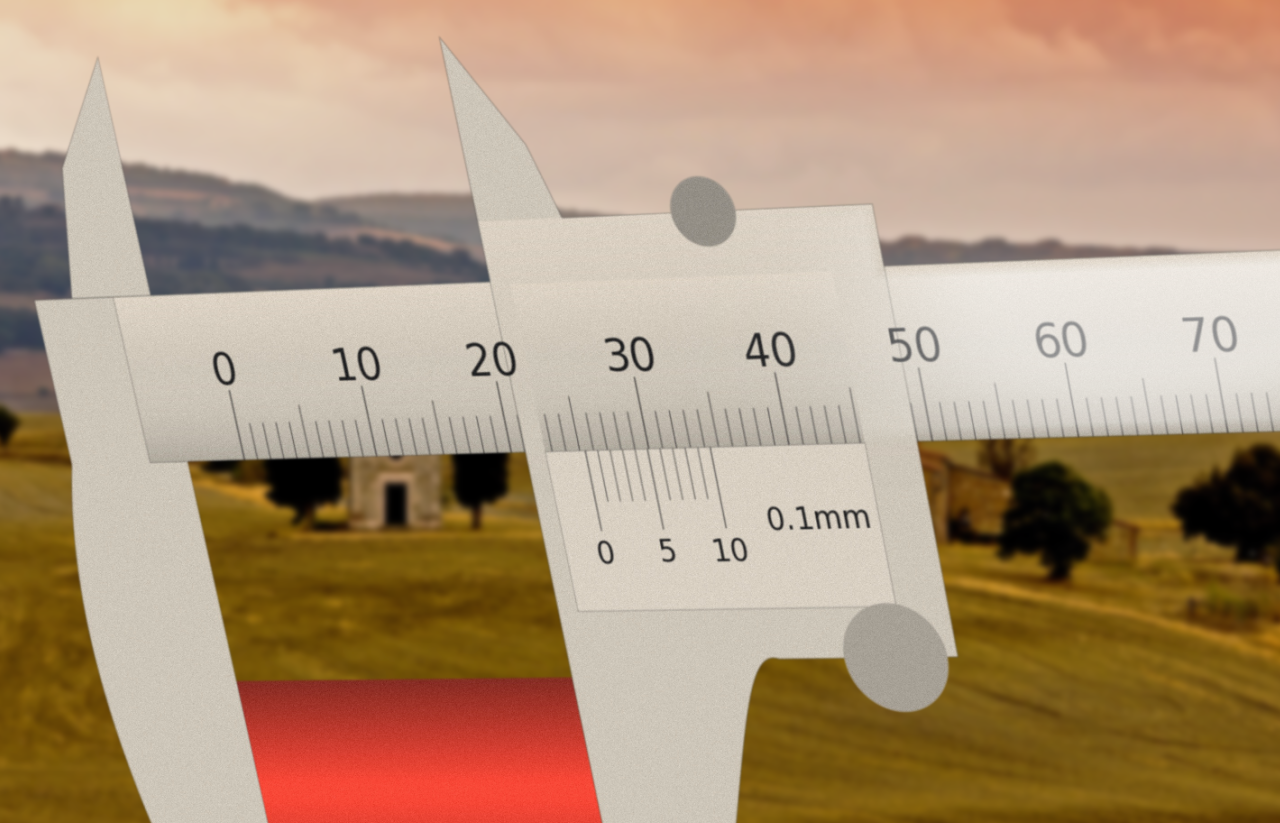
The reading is 25.4 mm
